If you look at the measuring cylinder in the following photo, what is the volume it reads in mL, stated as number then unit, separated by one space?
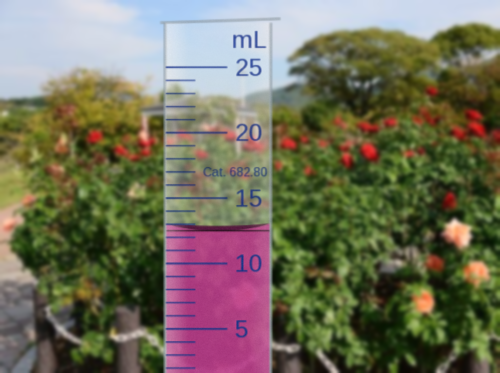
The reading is 12.5 mL
